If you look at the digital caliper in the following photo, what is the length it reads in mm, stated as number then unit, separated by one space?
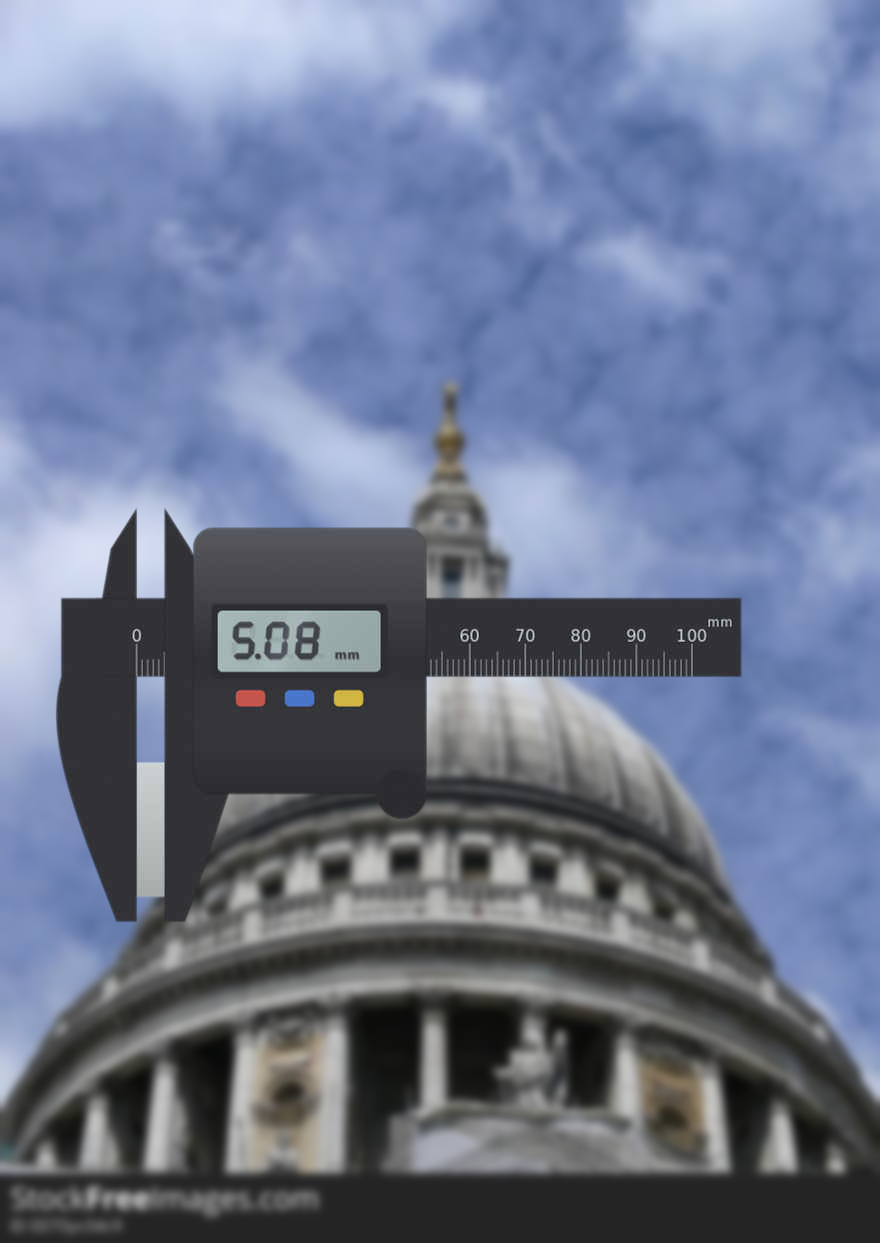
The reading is 5.08 mm
